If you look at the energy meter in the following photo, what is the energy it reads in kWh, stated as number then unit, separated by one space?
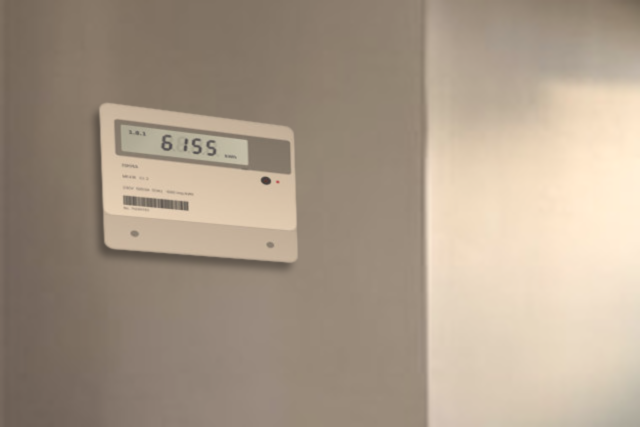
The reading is 6155 kWh
